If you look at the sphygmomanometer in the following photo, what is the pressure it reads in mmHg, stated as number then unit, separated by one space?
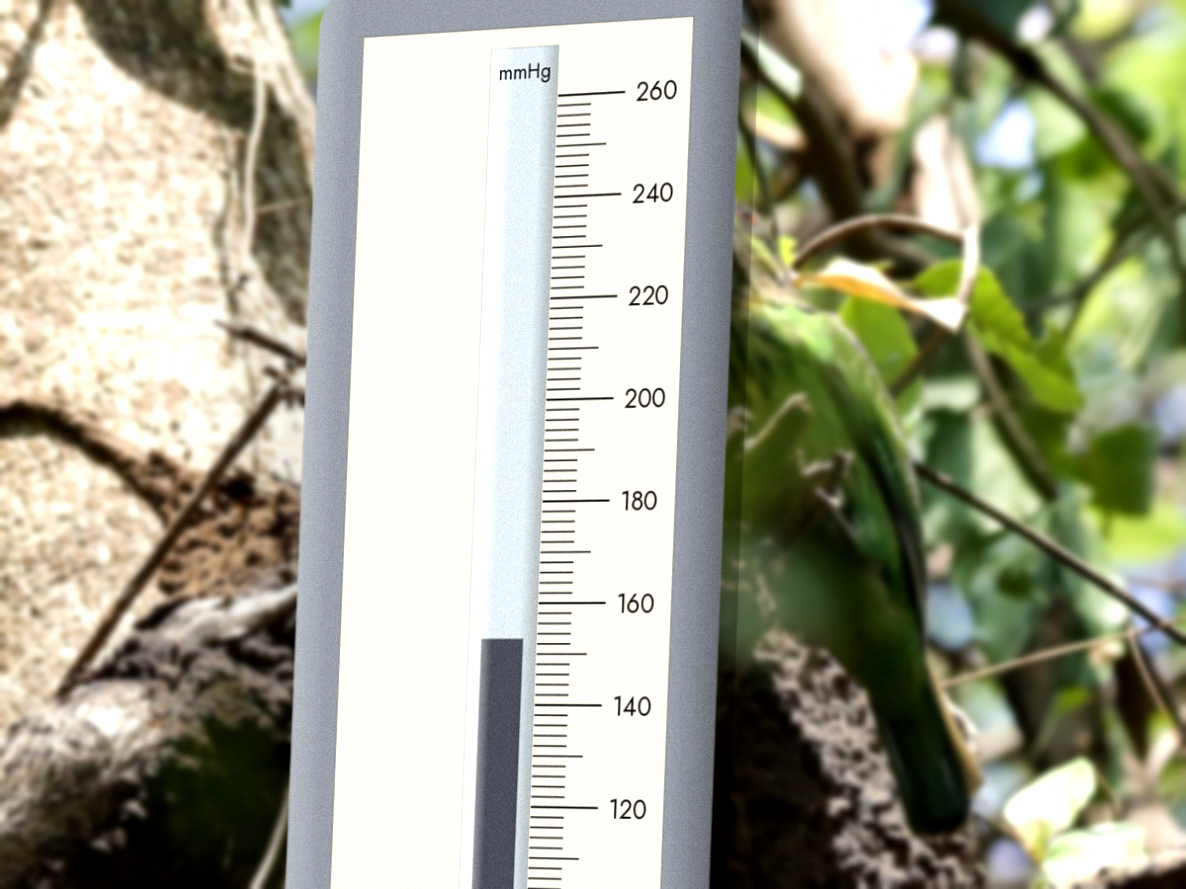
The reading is 153 mmHg
